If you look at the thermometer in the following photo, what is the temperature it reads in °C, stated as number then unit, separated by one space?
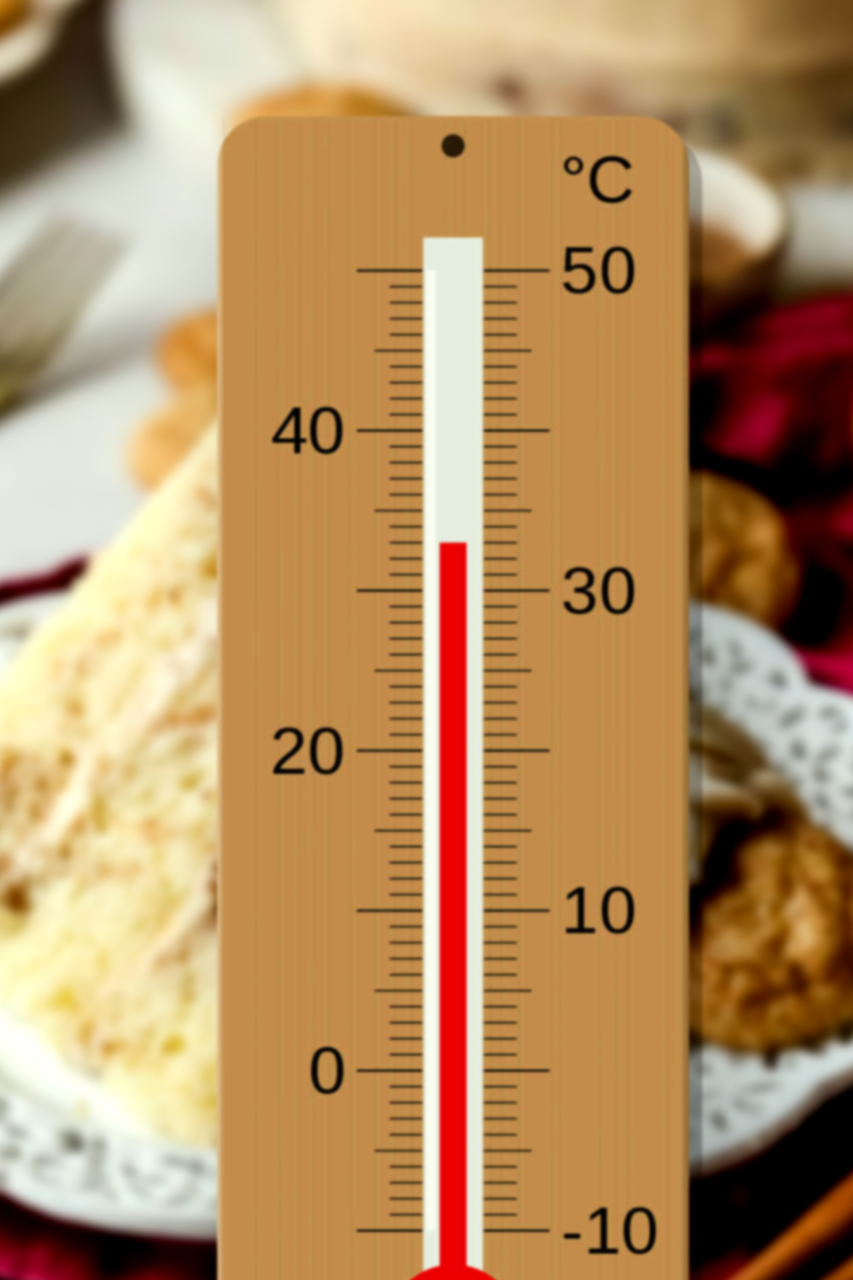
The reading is 33 °C
